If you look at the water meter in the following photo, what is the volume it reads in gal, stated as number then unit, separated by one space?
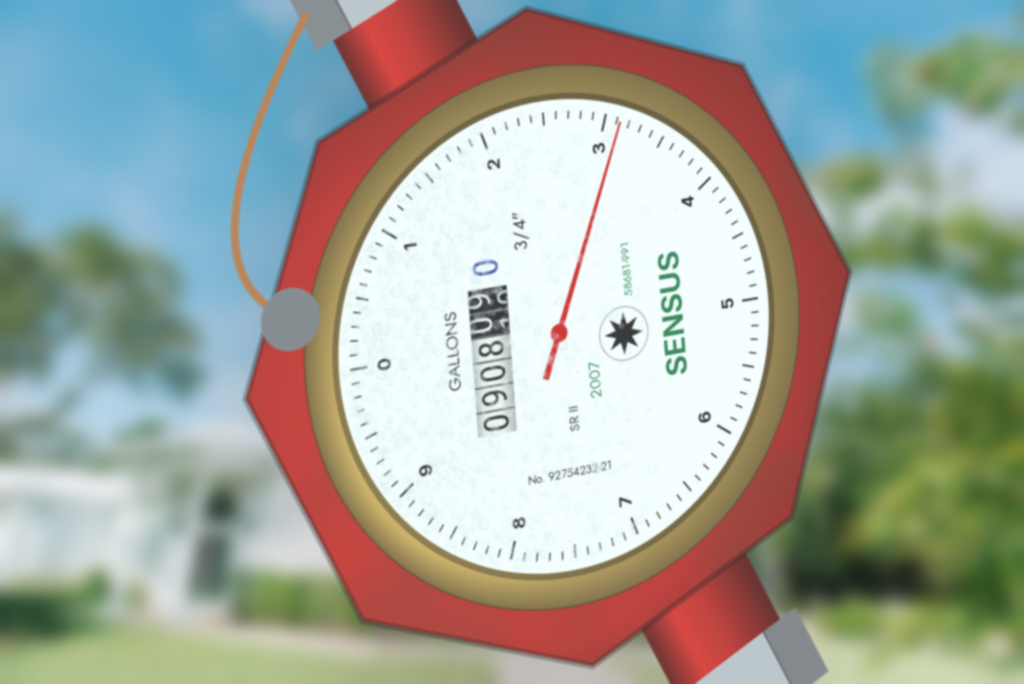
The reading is 908093.1 gal
